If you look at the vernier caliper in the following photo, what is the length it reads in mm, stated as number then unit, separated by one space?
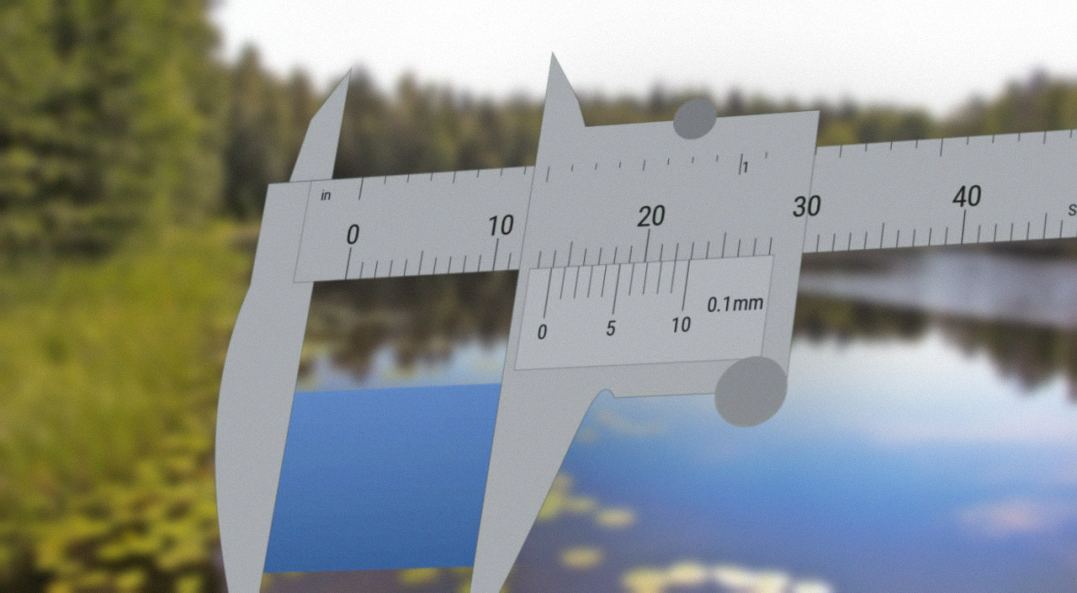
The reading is 13.9 mm
